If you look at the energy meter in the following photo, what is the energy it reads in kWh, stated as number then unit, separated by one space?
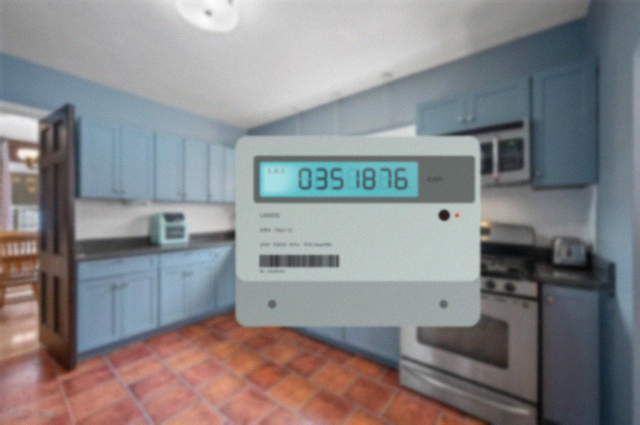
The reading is 351876 kWh
